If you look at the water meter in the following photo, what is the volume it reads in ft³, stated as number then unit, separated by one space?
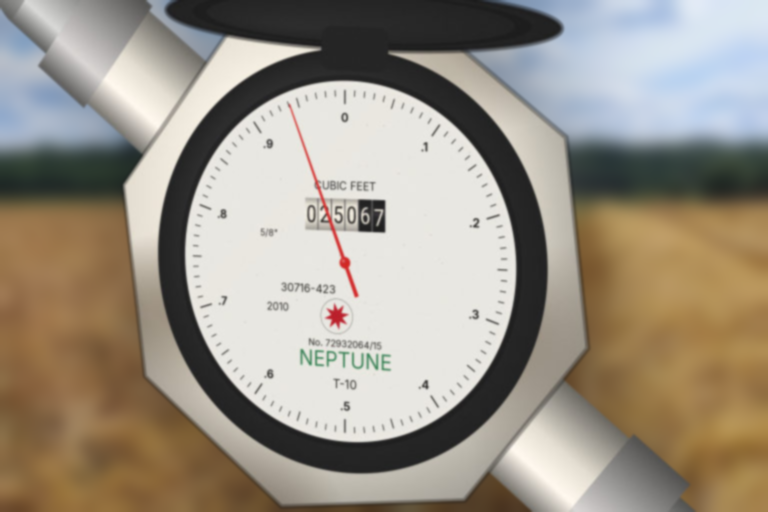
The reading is 25066.94 ft³
